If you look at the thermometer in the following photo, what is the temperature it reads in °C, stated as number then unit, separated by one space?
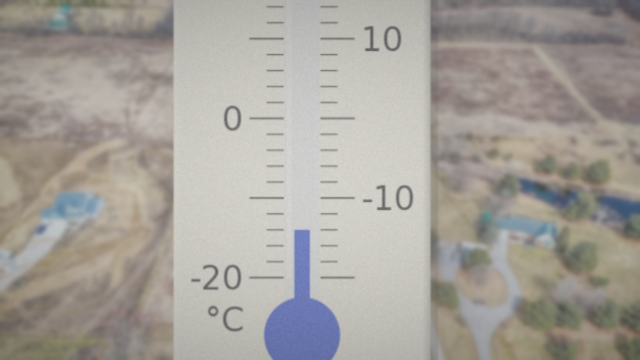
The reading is -14 °C
